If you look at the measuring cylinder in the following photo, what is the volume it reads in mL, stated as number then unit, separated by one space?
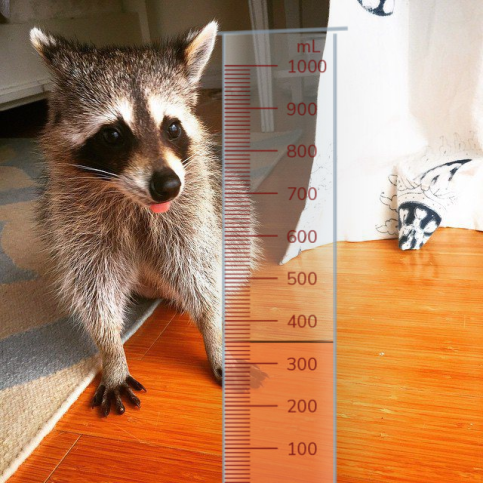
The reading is 350 mL
